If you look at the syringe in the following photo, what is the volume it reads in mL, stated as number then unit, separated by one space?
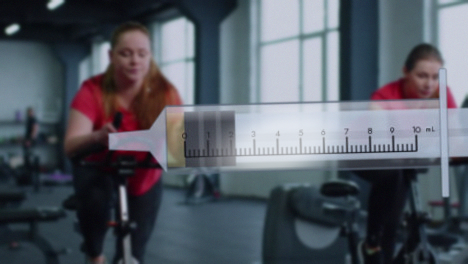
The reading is 0 mL
